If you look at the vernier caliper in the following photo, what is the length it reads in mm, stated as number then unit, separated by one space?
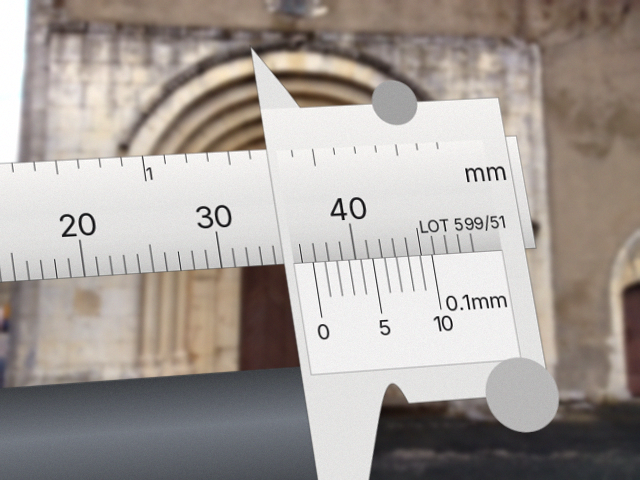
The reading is 36.8 mm
